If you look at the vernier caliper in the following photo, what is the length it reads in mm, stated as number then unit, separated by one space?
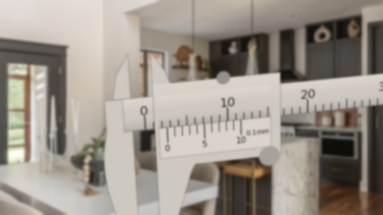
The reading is 2.6 mm
